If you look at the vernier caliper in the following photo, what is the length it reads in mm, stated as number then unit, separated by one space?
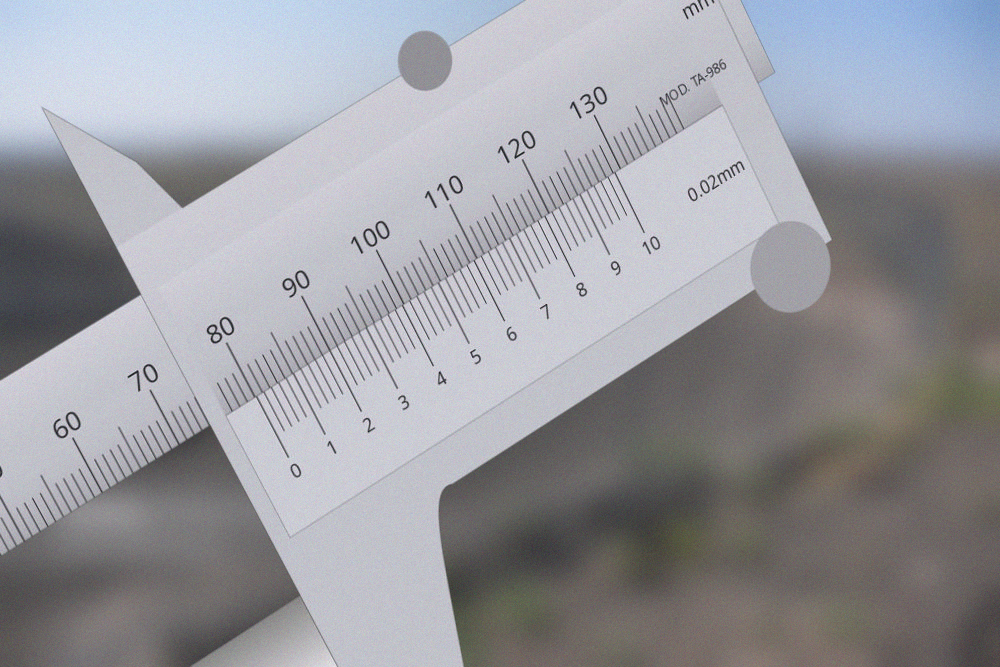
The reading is 80.2 mm
